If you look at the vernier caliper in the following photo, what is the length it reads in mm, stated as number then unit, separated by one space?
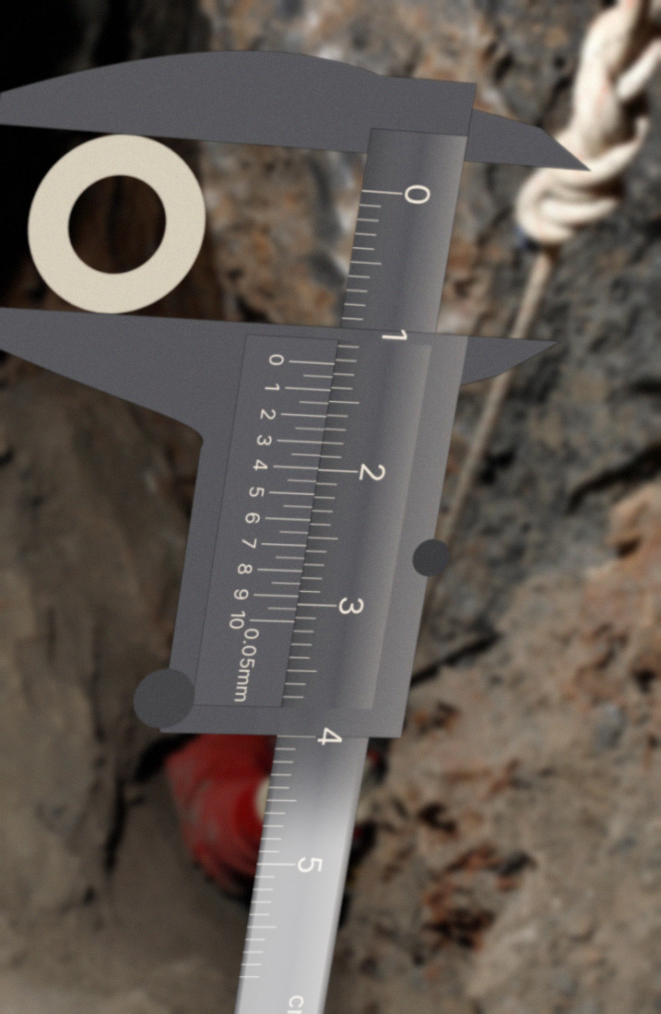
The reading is 12.3 mm
